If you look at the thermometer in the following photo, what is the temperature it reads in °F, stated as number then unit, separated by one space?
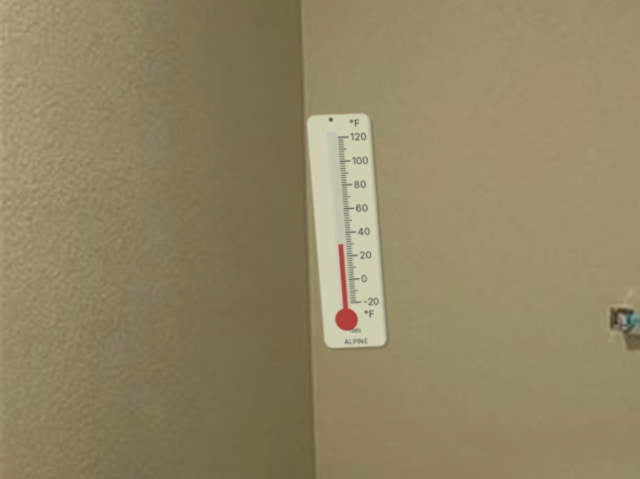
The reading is 30 °F
